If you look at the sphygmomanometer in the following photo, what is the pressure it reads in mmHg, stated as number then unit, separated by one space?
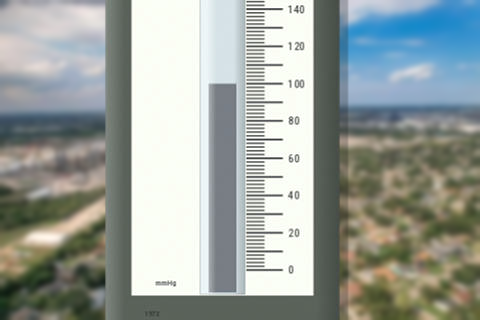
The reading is 100 mmHg
